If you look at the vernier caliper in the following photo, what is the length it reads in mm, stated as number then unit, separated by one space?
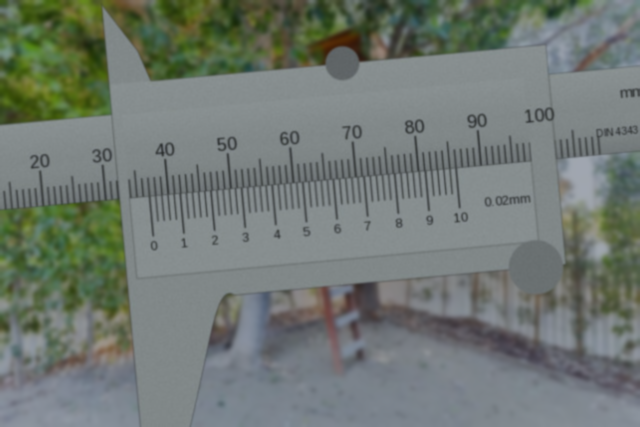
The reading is 37.0 mm
